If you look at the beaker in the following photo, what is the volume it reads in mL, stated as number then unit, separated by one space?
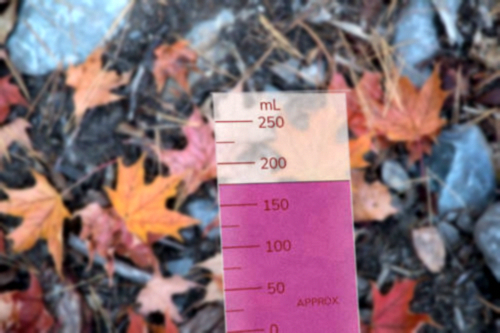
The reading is 175 mL
